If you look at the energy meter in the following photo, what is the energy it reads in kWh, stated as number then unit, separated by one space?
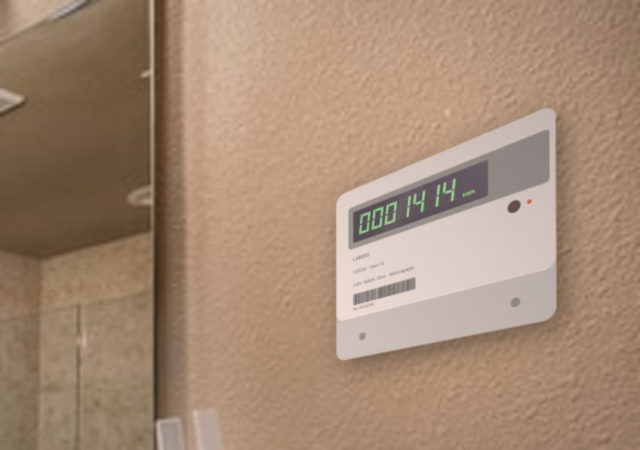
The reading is 1414 kWh
